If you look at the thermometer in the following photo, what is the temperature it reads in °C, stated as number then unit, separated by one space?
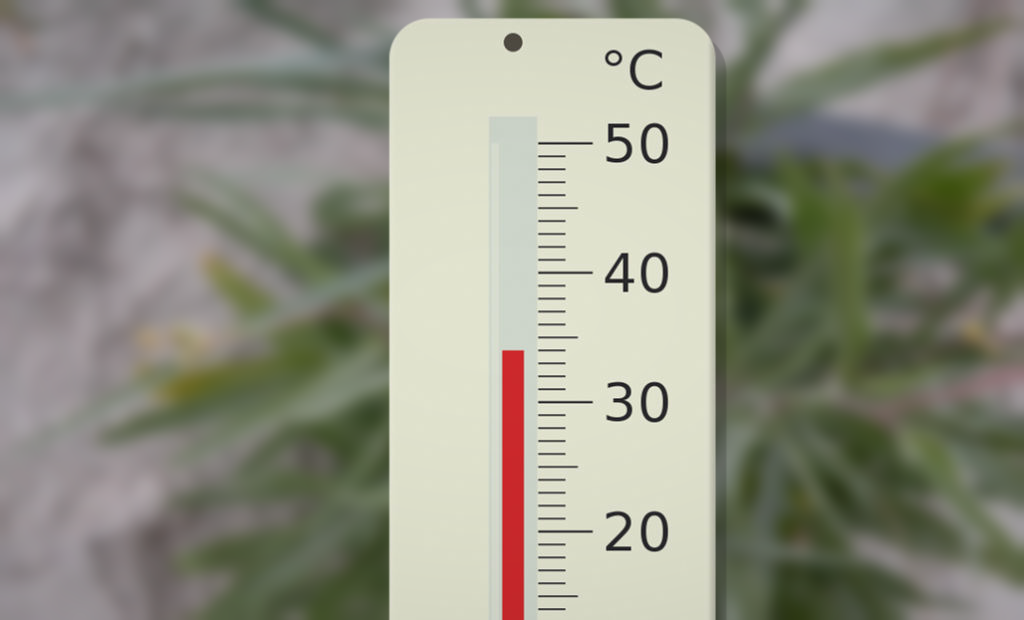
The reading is 34 °C
